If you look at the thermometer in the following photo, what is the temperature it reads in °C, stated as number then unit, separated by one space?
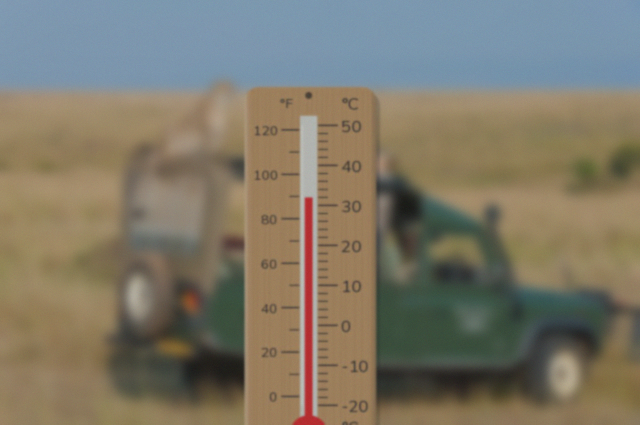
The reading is 32 °C
